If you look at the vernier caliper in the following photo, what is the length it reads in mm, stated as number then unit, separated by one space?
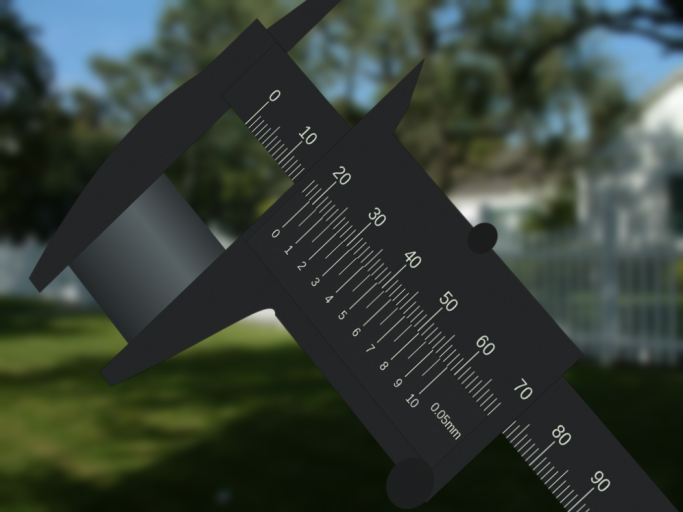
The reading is 19.2 mm
